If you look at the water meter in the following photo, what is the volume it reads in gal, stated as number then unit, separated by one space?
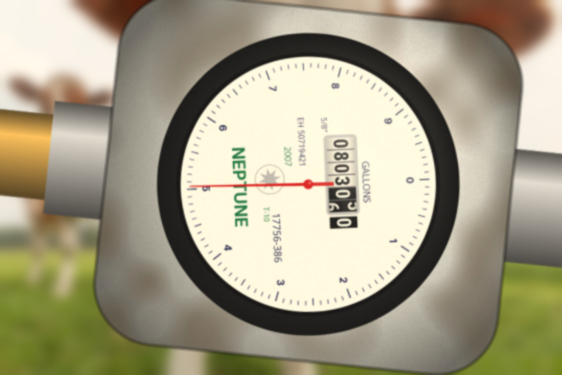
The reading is 803055.0 gal
